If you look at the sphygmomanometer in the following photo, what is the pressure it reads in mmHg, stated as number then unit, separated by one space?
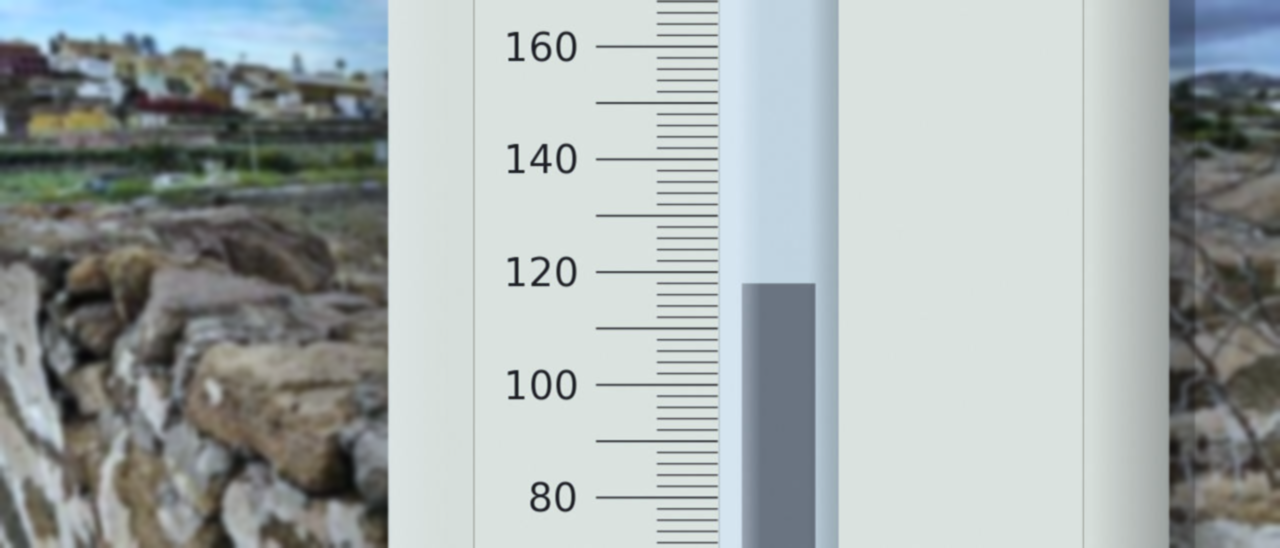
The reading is 118 mmHg
